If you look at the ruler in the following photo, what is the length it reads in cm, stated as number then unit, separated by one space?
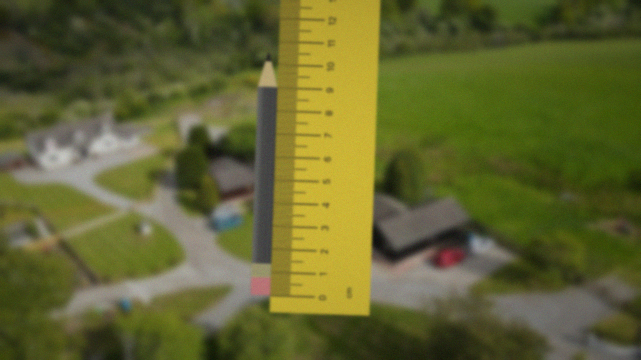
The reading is 10.5 cm
